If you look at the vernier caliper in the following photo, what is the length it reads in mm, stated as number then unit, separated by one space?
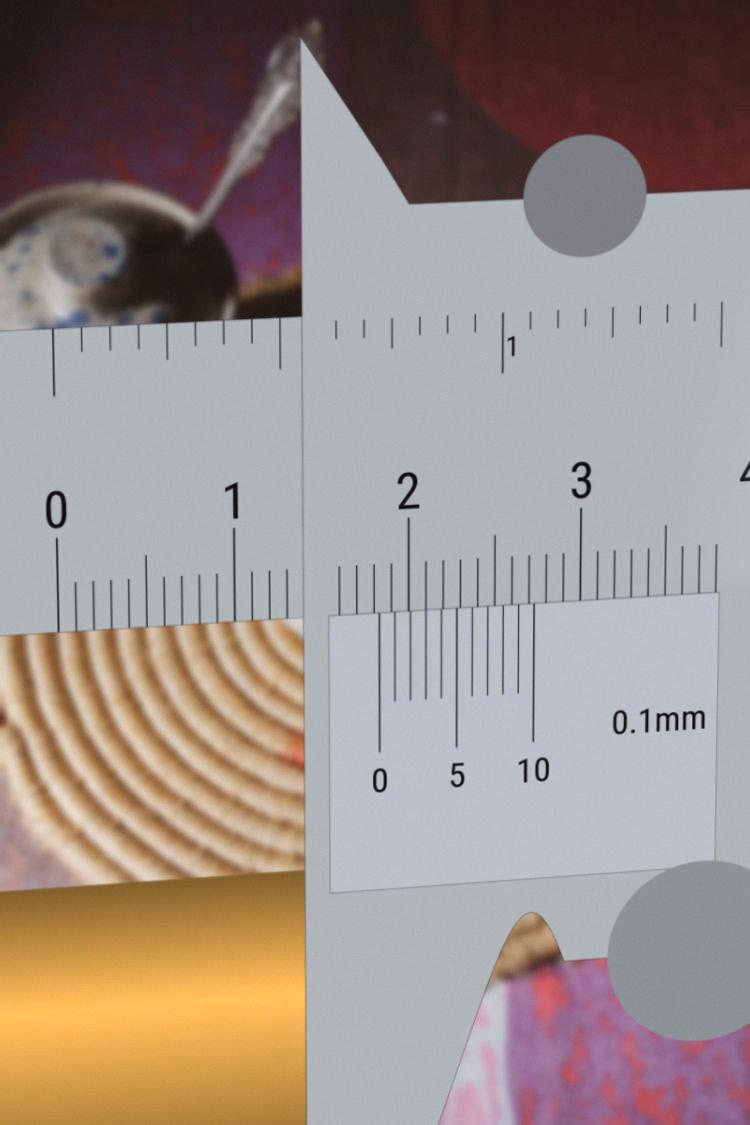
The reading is 18.3 mm
